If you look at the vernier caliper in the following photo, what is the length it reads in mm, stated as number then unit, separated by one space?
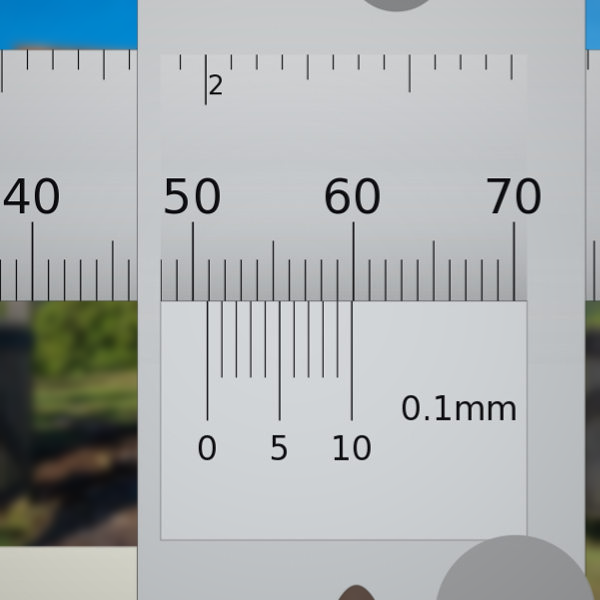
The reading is 50.9 mm
